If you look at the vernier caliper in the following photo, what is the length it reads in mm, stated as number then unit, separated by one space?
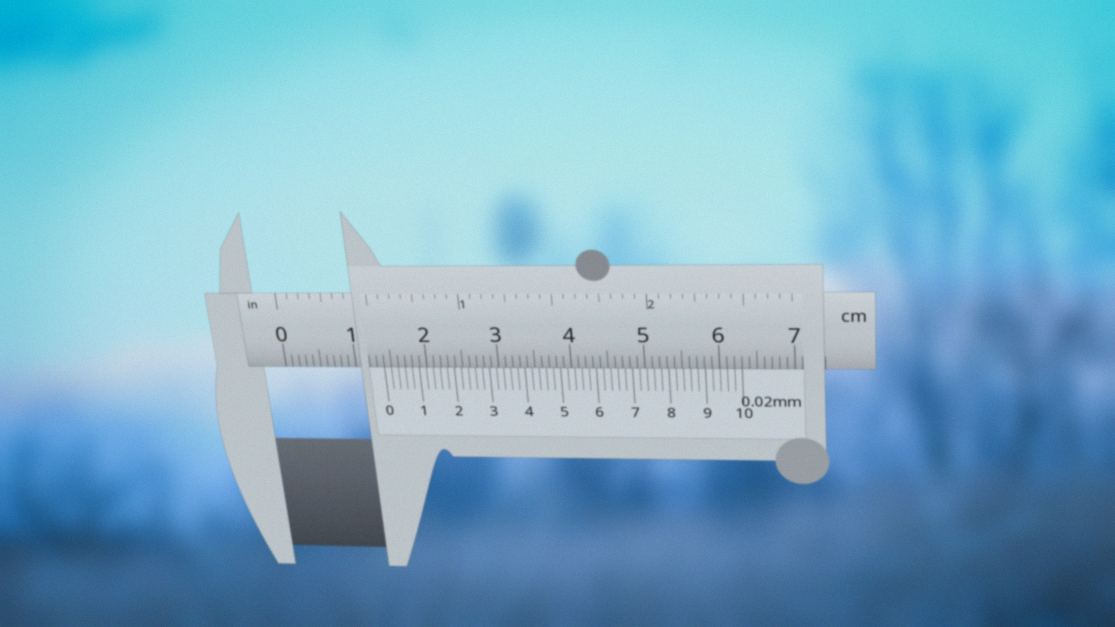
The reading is 14.0 mm
